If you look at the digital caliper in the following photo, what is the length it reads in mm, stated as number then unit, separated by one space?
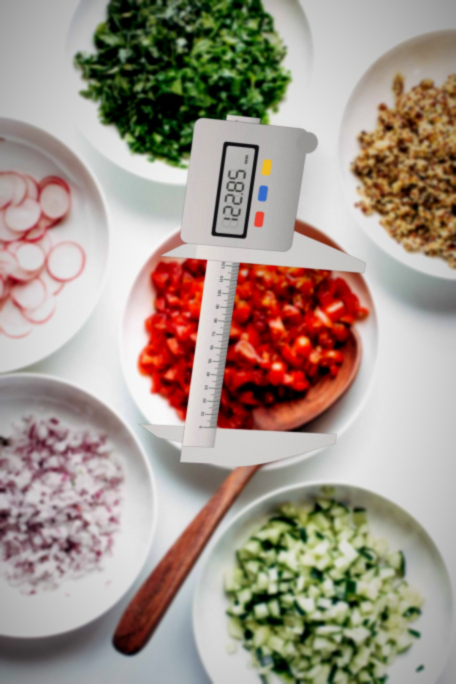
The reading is 122.85 mm
